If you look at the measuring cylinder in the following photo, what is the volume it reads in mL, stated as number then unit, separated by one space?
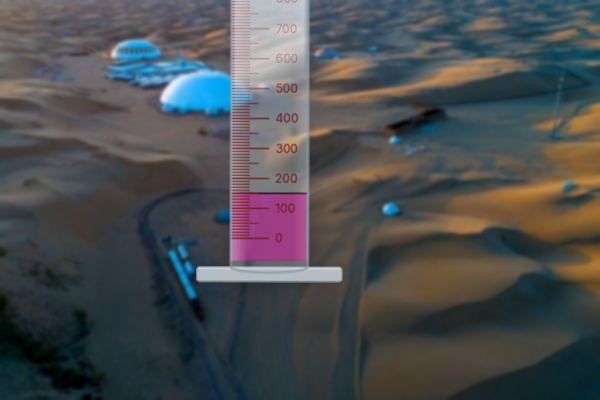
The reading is 150 mL
